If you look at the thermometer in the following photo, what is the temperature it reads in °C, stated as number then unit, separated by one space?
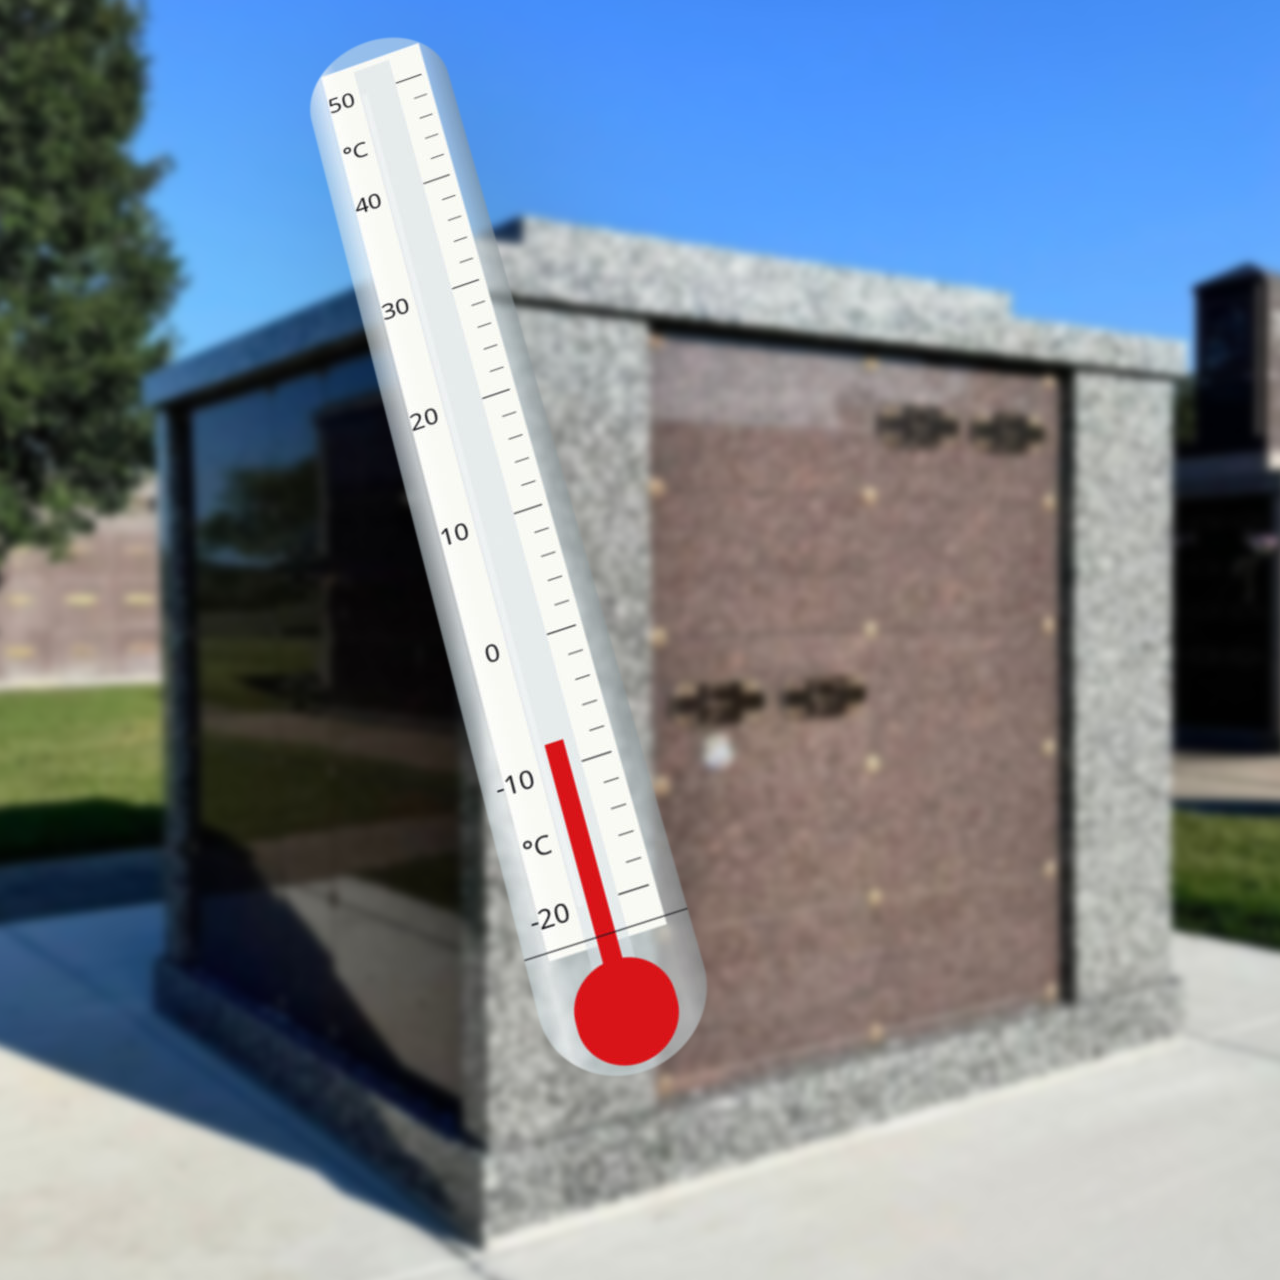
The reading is -8 °C
